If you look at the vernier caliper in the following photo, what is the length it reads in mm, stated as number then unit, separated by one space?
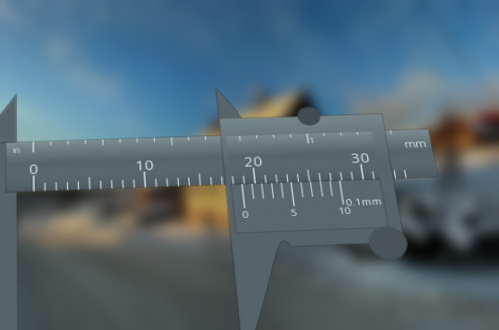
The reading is 18.8 mm
